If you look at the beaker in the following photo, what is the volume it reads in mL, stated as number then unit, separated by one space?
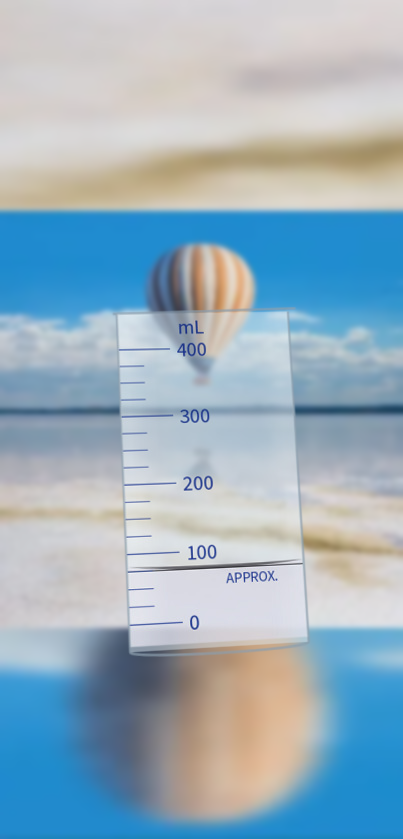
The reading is 75 mL
